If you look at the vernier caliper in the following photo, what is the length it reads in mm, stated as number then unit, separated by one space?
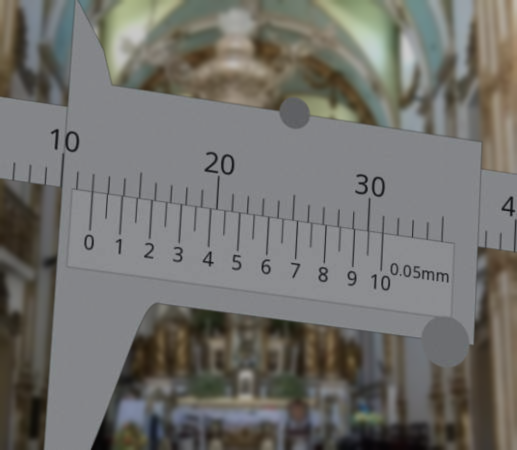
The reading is 12.0 mm
